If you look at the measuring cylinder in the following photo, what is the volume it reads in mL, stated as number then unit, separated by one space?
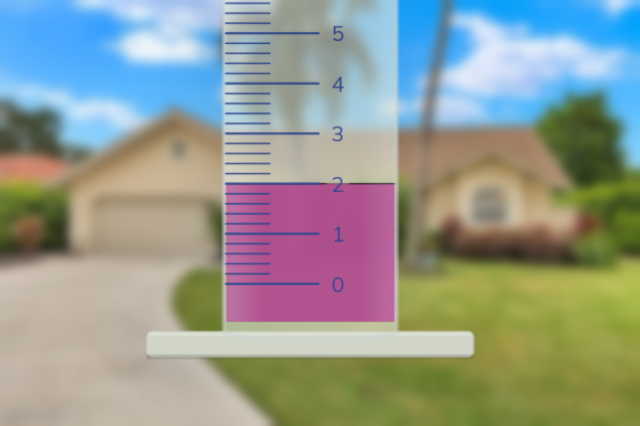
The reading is 2 mL
